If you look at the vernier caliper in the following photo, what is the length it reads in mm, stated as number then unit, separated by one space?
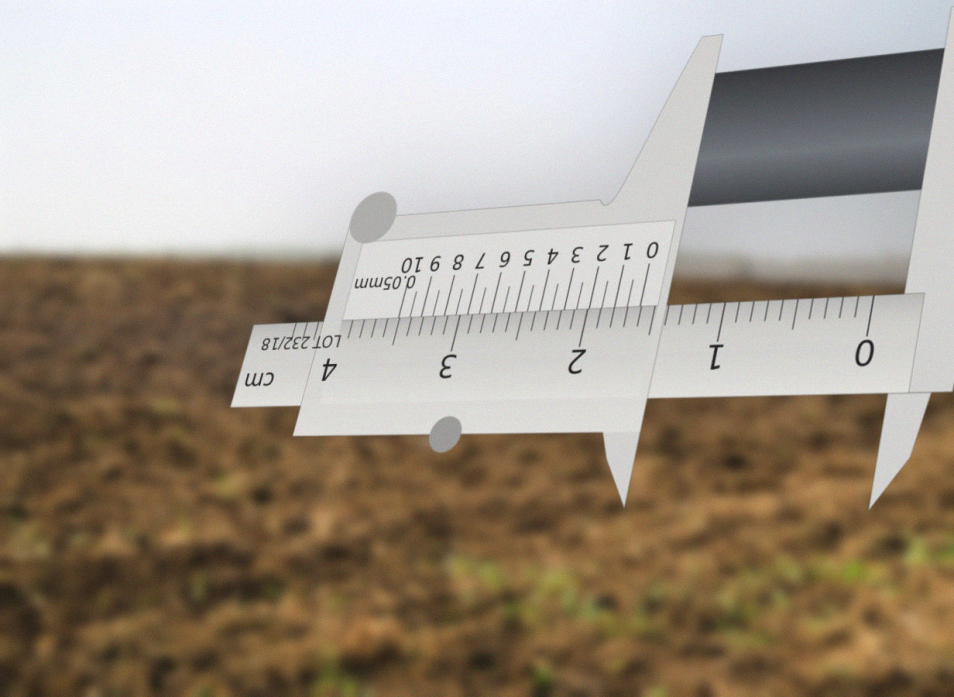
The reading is 16.1 mm
